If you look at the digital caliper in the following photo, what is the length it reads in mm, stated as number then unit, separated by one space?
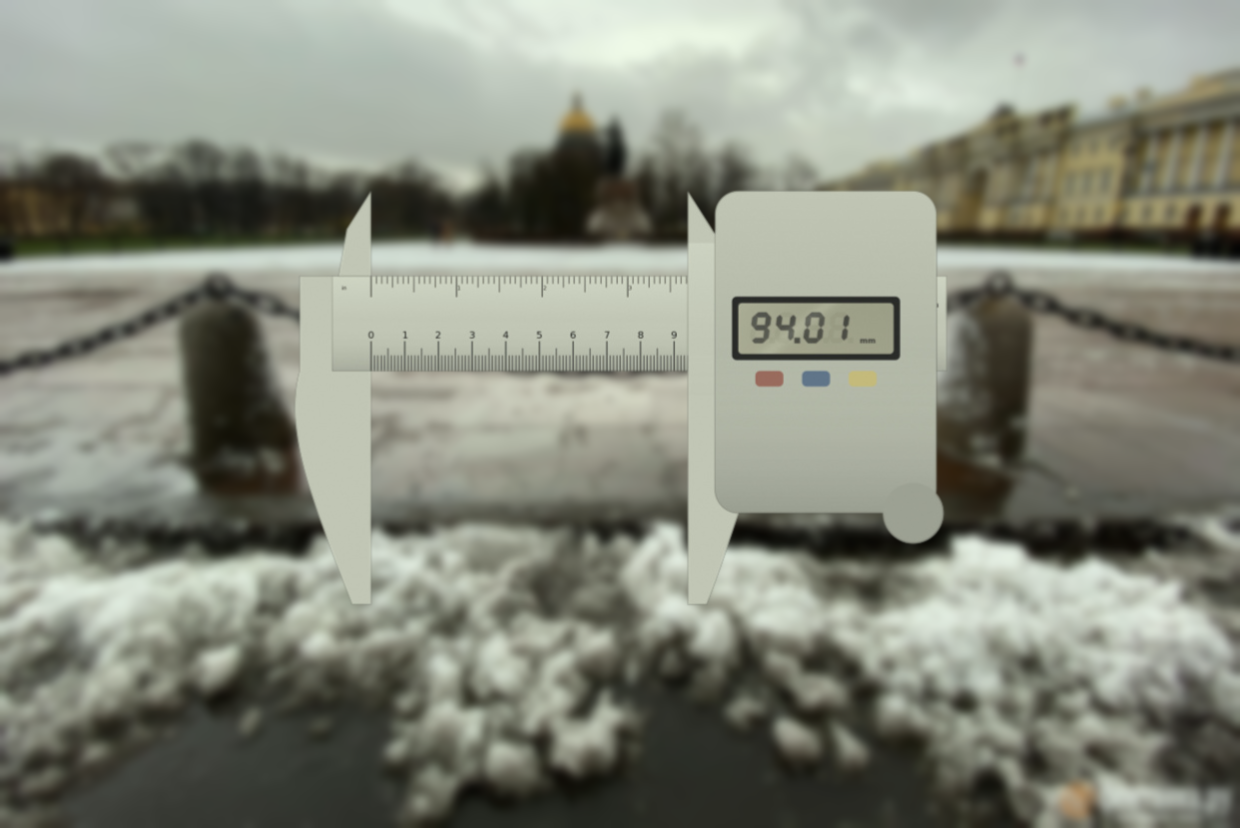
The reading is 94.01 mm
